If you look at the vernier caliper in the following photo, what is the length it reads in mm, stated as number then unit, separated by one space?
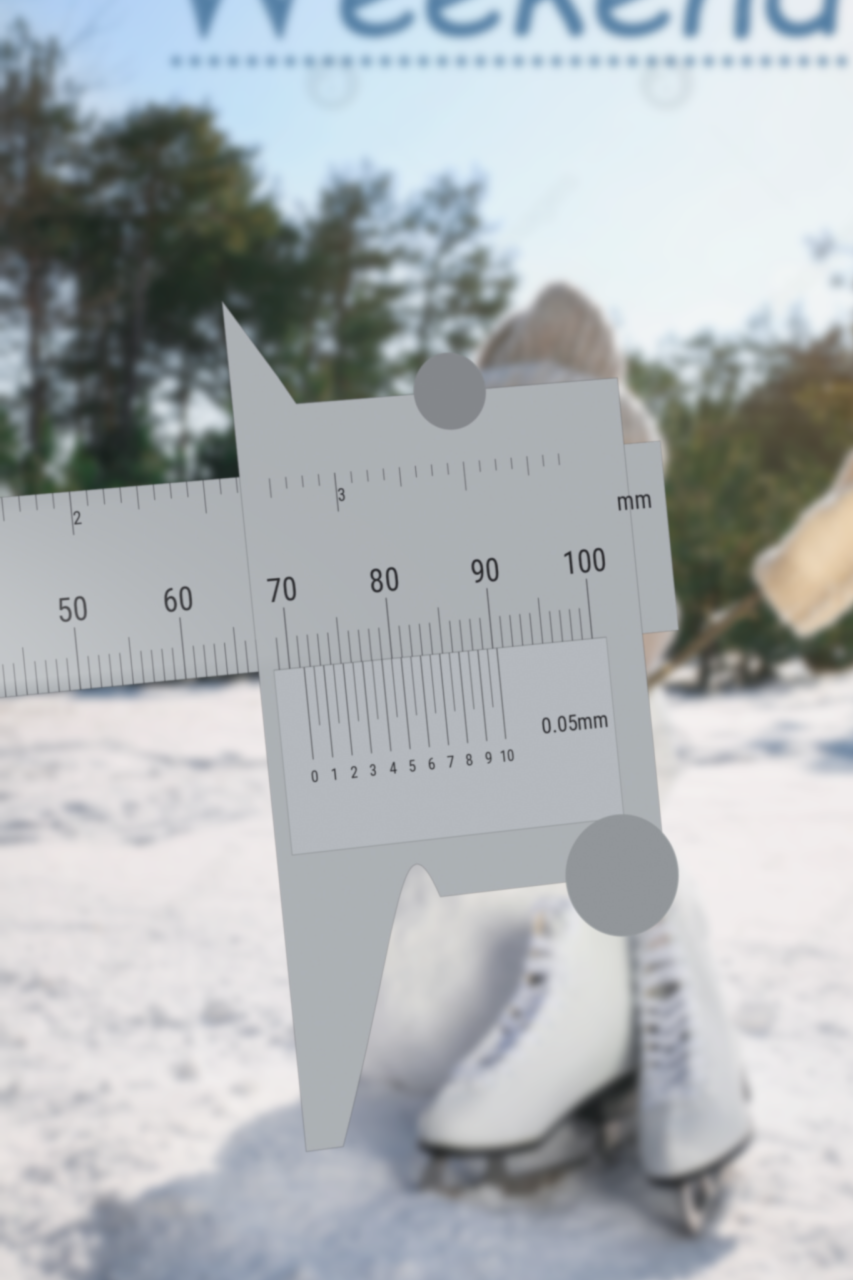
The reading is 71.4 mm
